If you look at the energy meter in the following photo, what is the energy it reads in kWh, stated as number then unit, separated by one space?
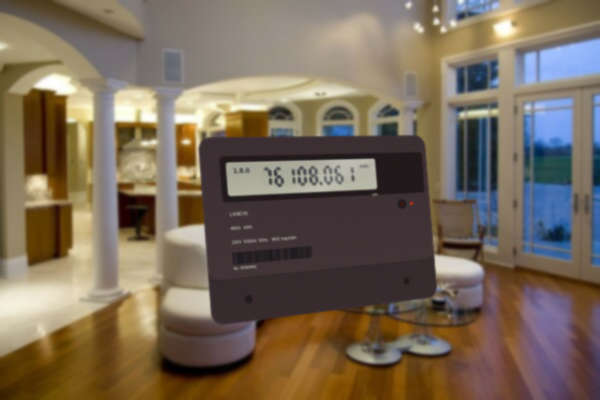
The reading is 76108.061 kWh
